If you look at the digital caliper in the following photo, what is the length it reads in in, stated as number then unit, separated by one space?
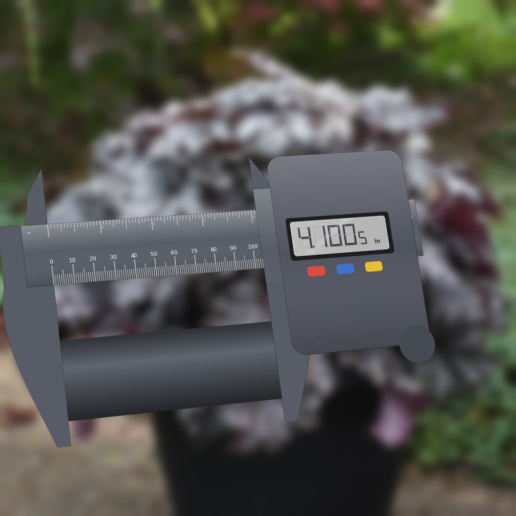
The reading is 4.1005 in
